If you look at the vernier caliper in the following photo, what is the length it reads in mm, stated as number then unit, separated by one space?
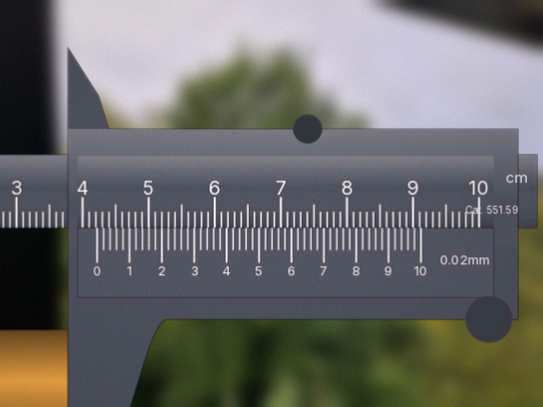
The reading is 42.2 mm
